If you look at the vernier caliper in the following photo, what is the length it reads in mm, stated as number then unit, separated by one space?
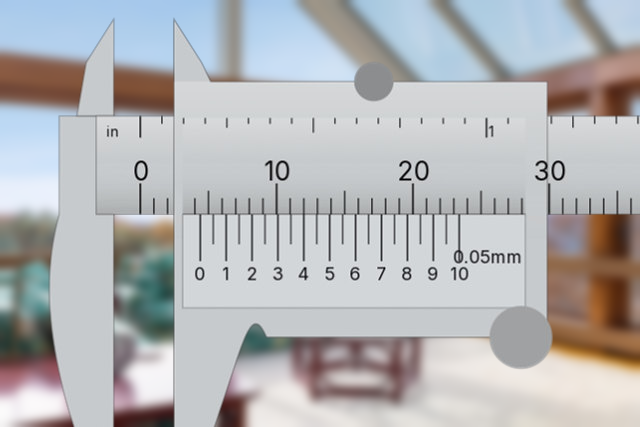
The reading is 4.4 mm
